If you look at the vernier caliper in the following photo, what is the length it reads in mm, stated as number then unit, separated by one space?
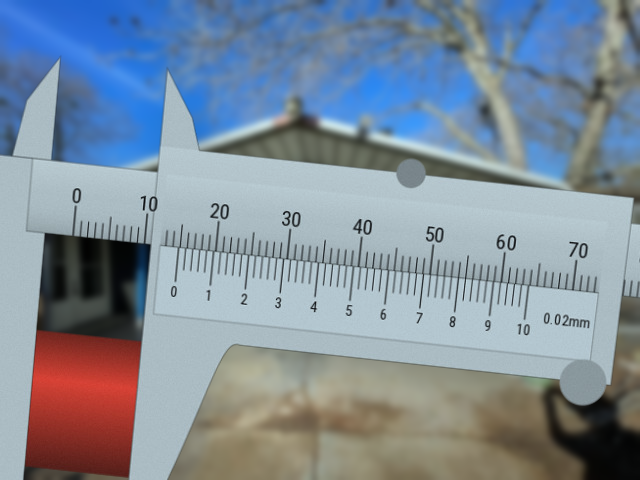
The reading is 14.8 mm
